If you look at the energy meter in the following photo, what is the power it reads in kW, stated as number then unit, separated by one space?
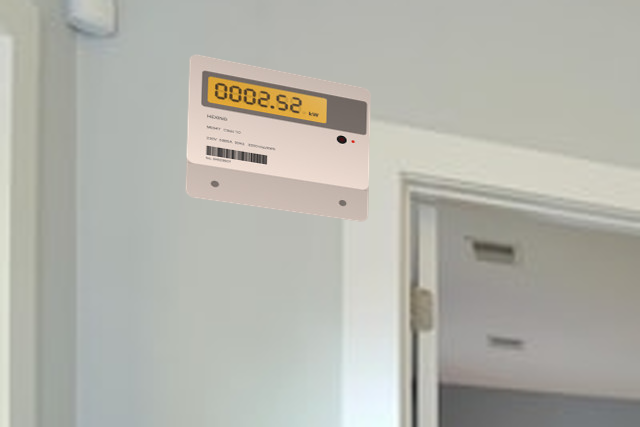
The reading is 2.52 kW
